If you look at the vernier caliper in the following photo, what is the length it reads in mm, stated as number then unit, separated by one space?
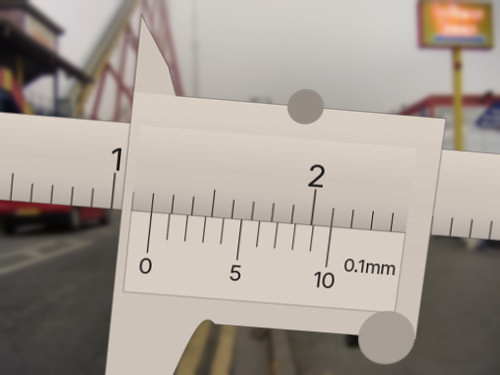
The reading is 12.0 mm
